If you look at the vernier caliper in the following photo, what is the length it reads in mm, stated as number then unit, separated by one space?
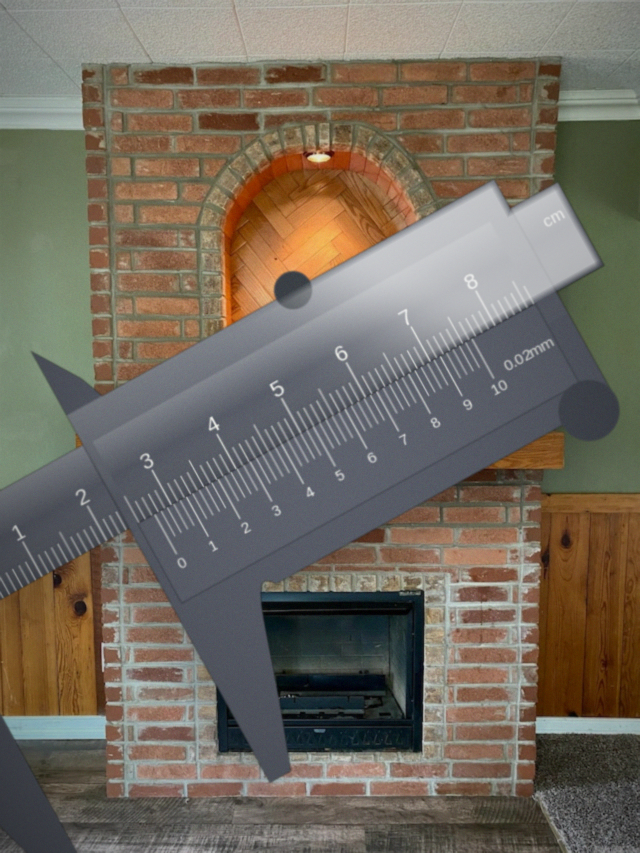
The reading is 27.4 mm
